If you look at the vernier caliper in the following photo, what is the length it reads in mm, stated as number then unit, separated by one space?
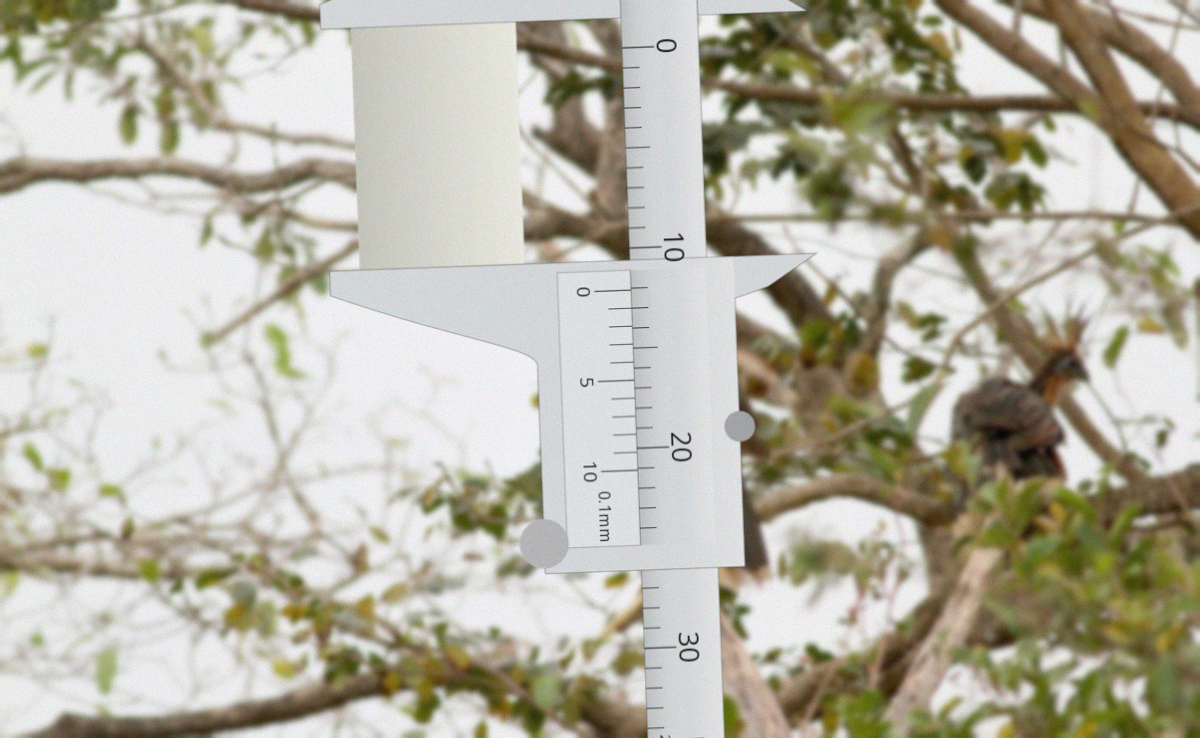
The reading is 12.1 mm
